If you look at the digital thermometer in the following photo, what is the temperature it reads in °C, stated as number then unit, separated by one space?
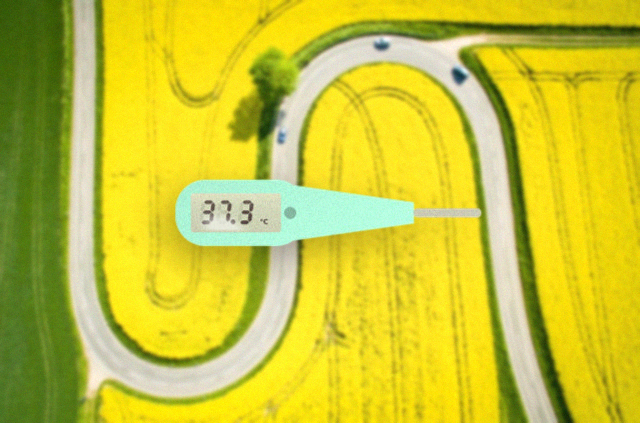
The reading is 37.3 °C
